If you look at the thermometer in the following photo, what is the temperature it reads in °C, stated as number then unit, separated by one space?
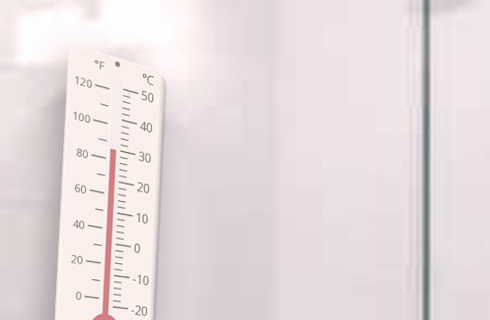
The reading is 30 °C
